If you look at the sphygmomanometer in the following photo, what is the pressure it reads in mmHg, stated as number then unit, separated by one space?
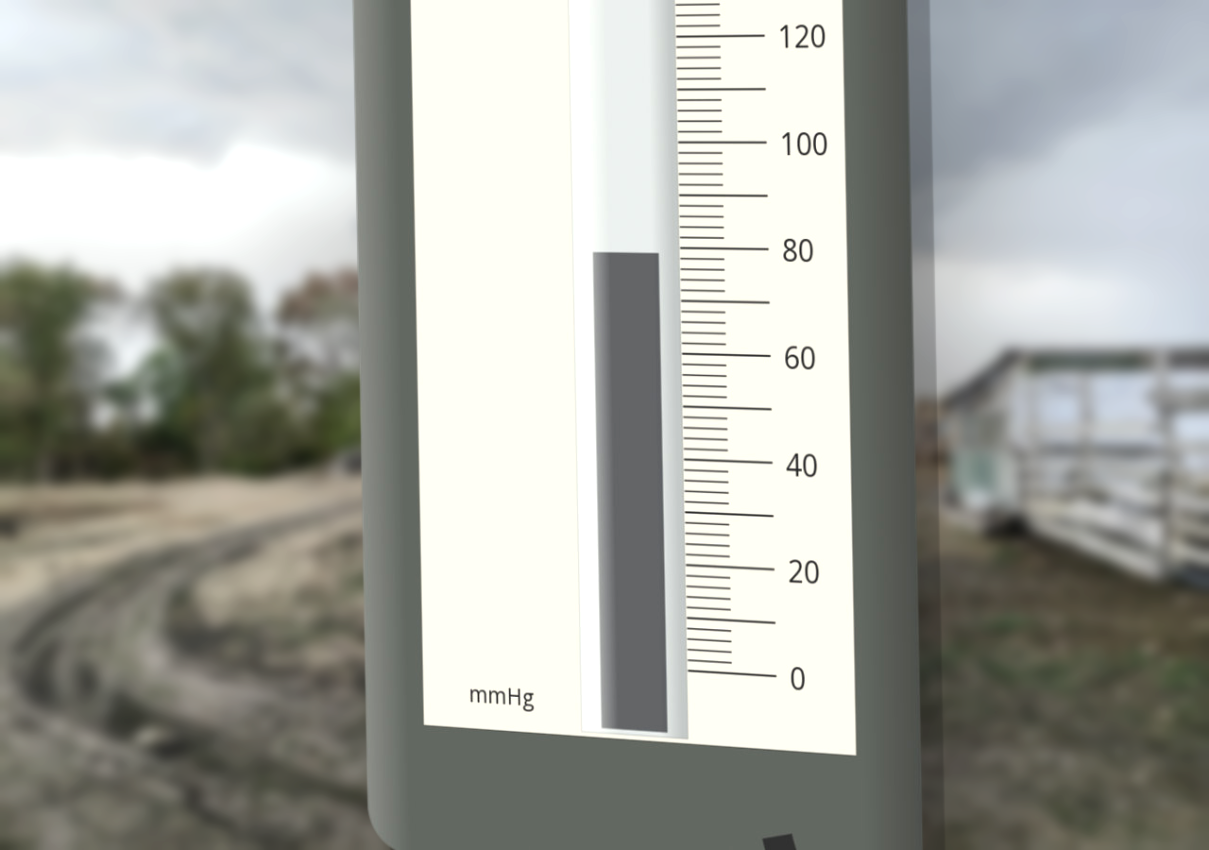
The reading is 79 mmHg
